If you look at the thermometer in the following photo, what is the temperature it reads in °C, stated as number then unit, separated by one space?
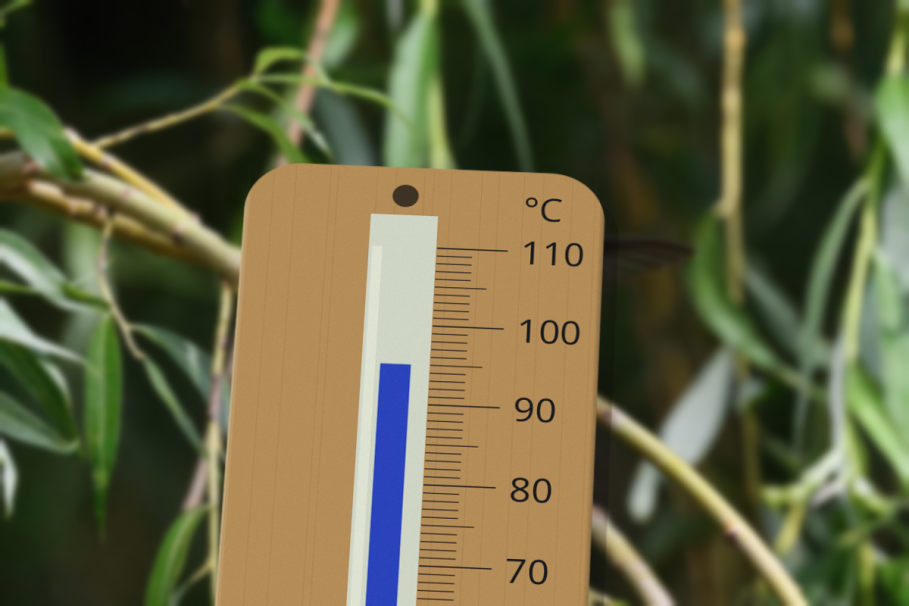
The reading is 95 °C
